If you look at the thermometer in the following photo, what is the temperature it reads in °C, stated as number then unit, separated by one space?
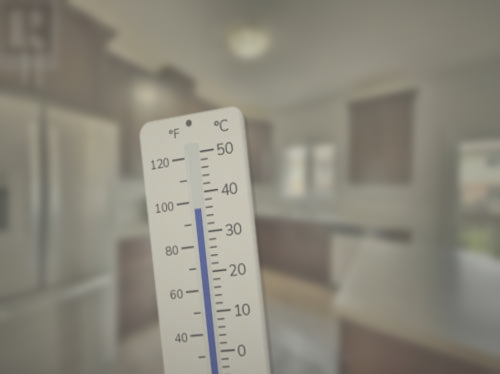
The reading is 36 °C
